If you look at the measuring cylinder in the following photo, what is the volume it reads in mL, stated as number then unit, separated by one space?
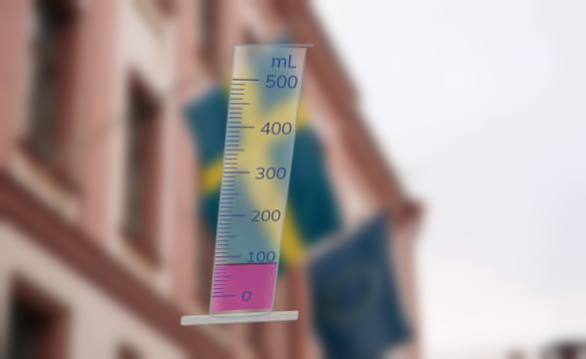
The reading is 80 mL
